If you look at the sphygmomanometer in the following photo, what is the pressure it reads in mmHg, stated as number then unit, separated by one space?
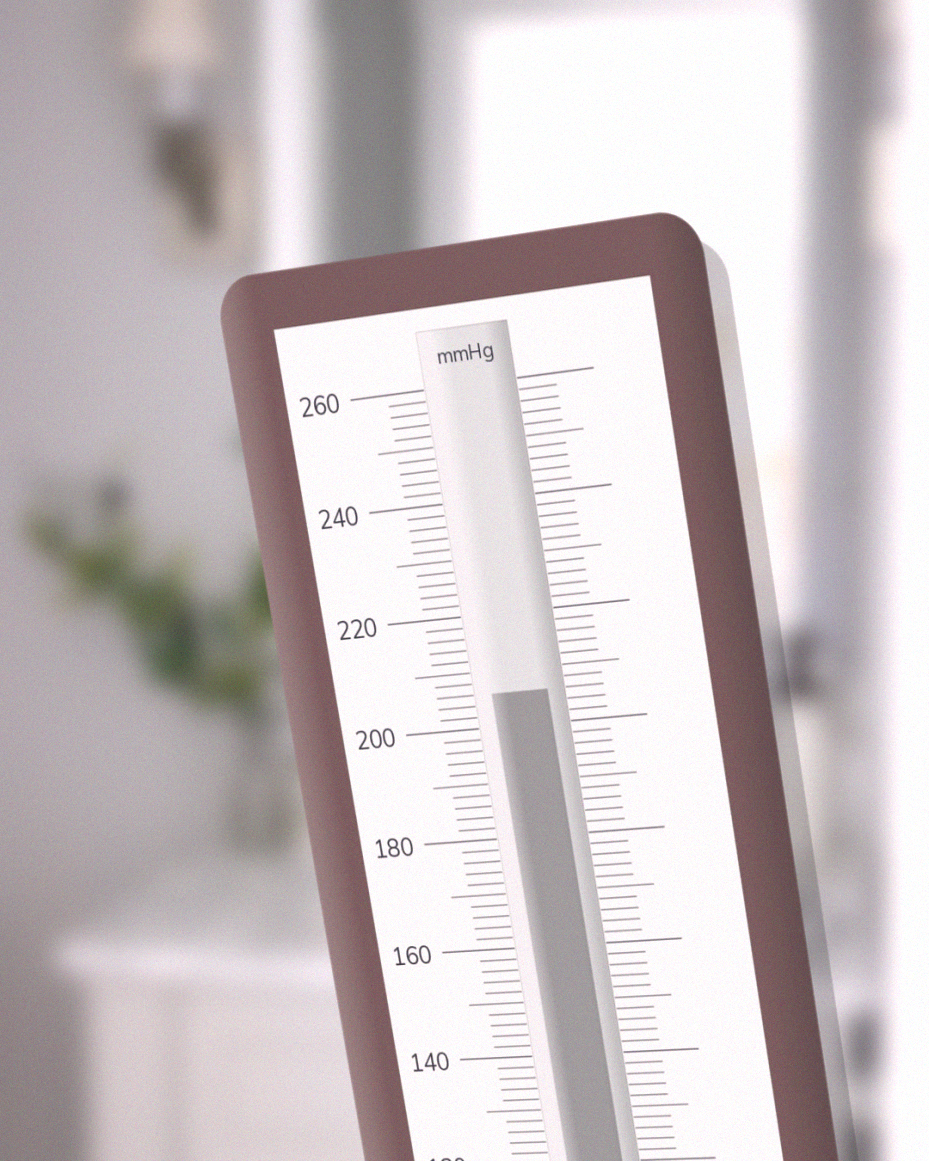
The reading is 206 mmHg
